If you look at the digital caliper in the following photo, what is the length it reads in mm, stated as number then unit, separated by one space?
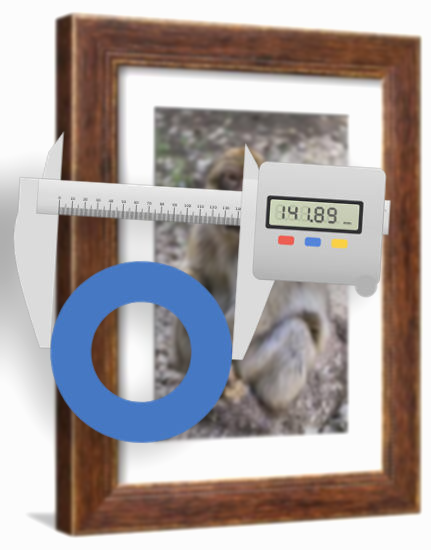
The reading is 141.89 mm
